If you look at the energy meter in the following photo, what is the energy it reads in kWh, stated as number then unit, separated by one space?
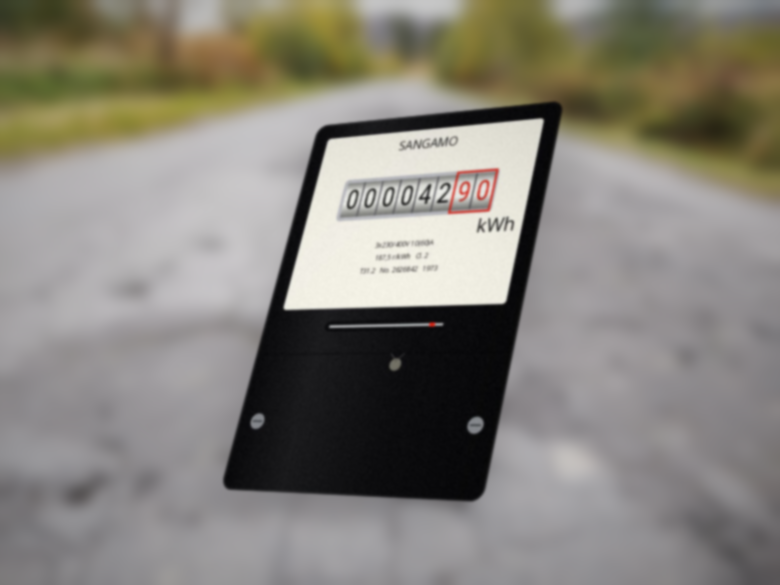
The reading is 42.90 kWh
